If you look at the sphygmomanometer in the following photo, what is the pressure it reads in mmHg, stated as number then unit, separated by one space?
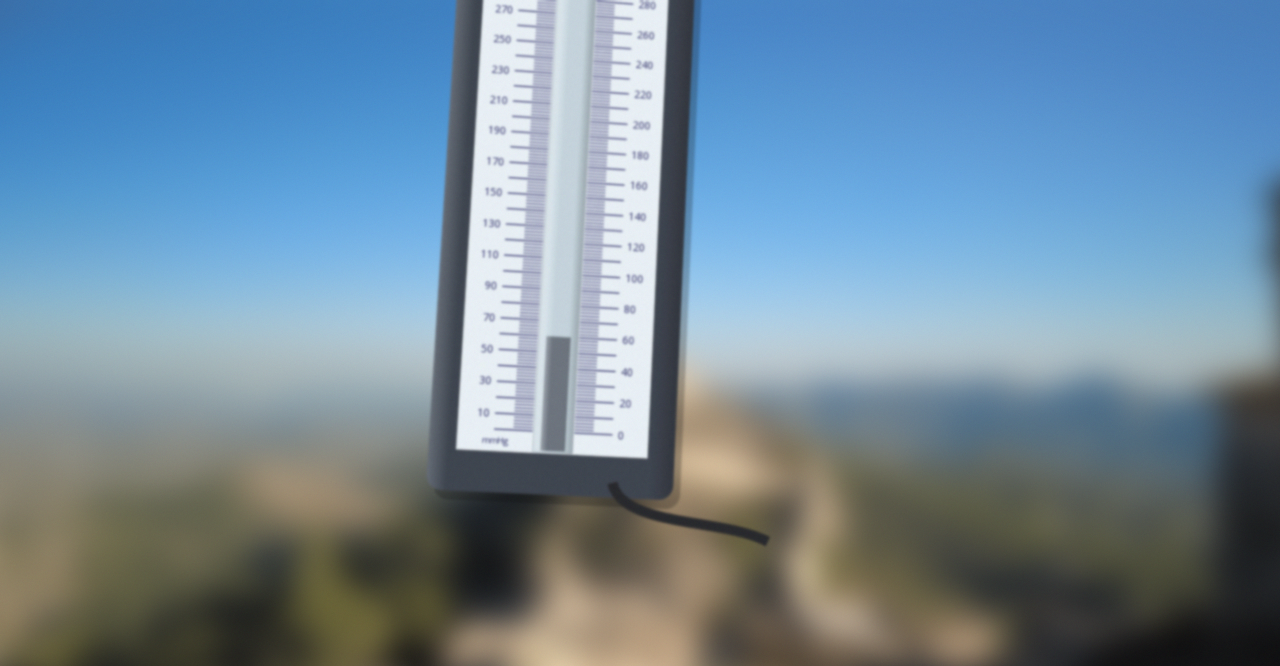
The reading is 60 mmHg
